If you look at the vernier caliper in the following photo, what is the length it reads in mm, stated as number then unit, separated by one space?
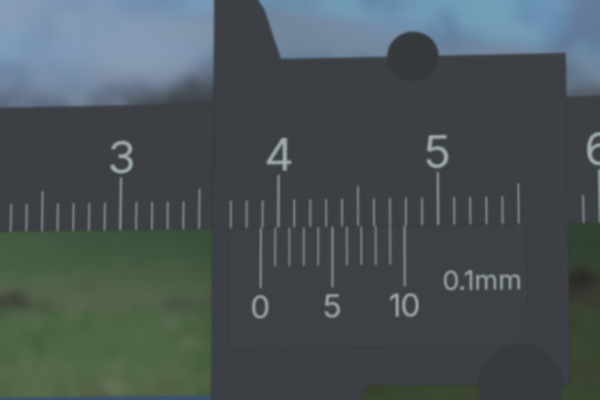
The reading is 38.9 mm
